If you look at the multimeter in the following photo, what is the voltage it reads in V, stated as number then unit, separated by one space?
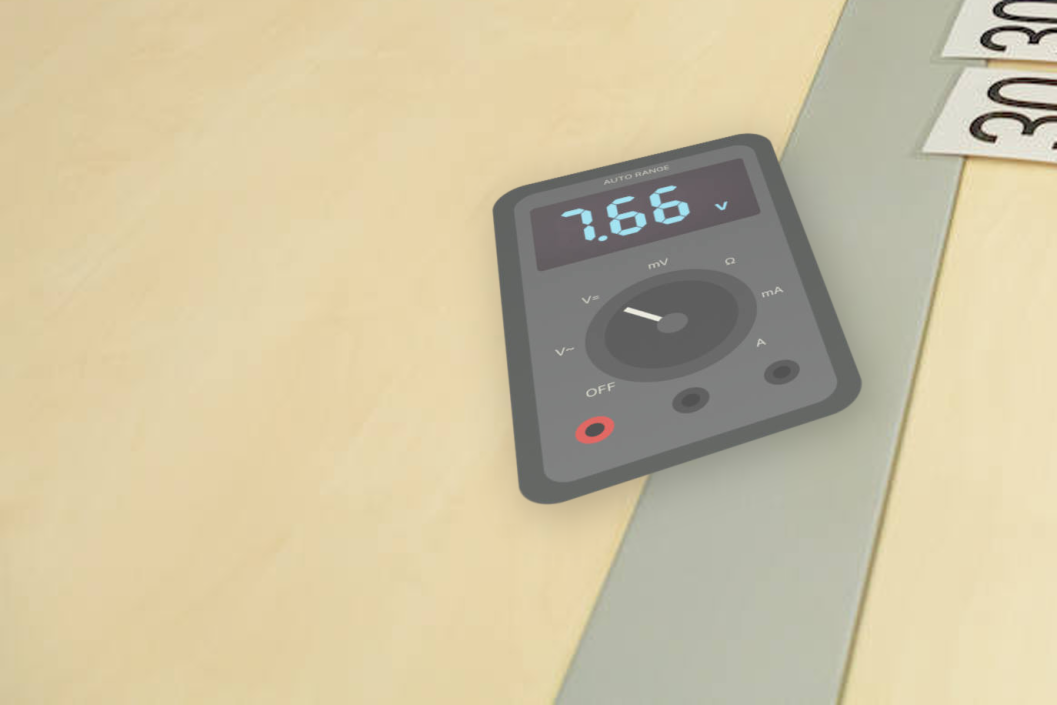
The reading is 7.66 V
